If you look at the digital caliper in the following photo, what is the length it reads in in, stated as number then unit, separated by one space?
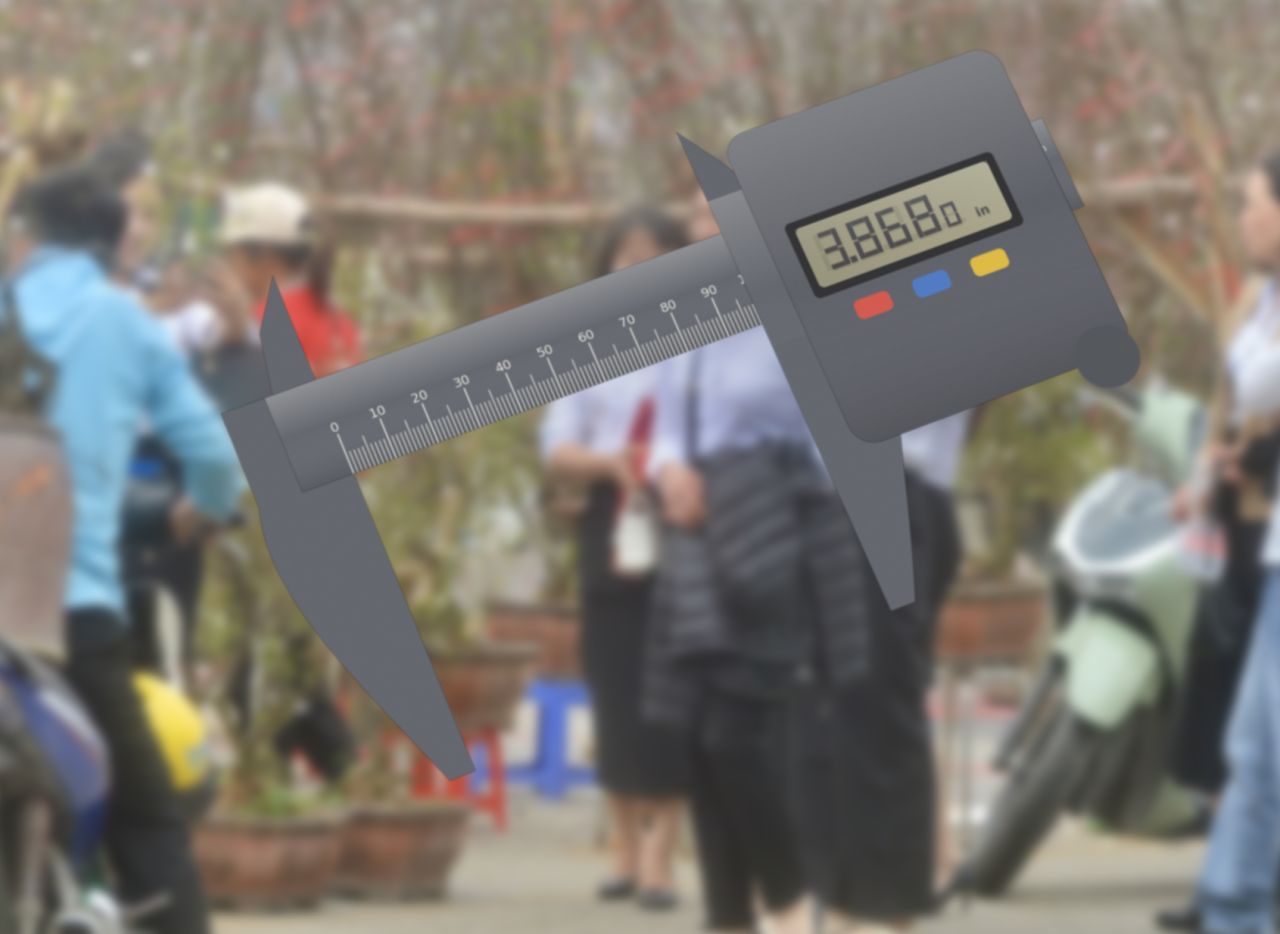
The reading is 3.8680 in
